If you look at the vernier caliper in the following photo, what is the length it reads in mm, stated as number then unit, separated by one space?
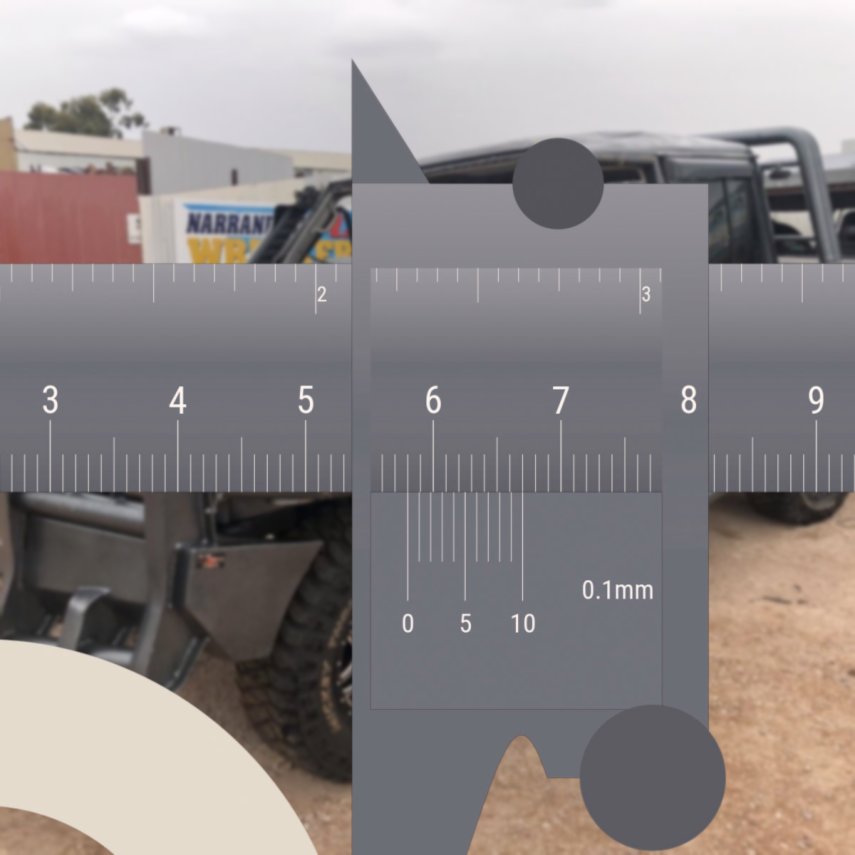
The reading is 58.0 mm
